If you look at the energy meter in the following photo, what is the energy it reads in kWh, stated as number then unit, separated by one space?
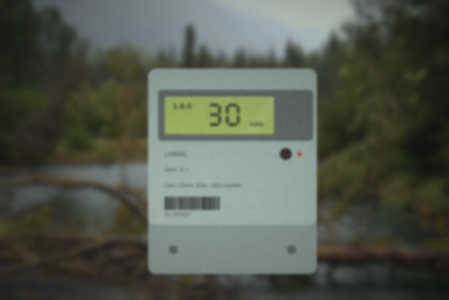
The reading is 30 kWh
